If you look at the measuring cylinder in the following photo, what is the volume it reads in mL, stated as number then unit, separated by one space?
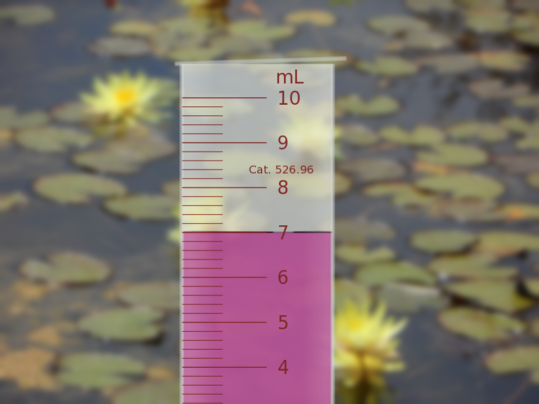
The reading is 7 mL
